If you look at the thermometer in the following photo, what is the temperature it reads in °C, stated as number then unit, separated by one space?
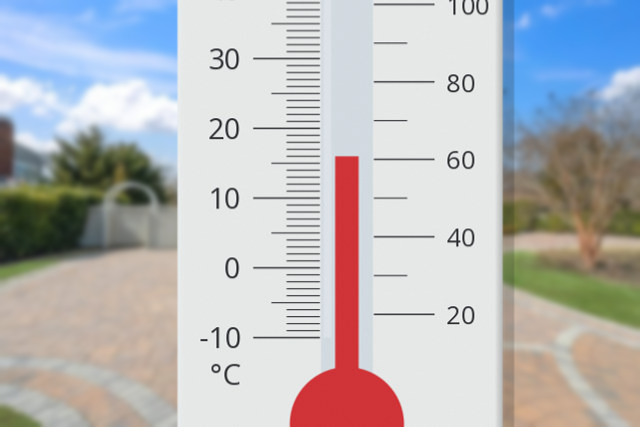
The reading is 16 °C
